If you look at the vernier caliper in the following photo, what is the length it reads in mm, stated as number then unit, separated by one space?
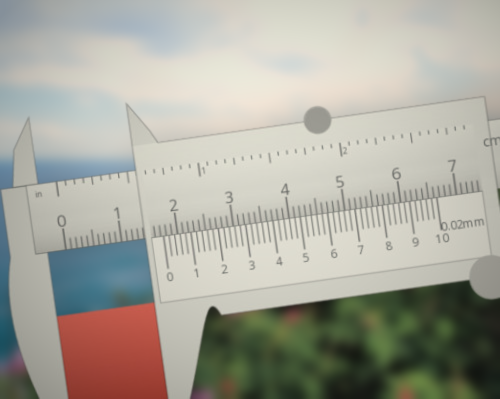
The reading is 17.5 mm
